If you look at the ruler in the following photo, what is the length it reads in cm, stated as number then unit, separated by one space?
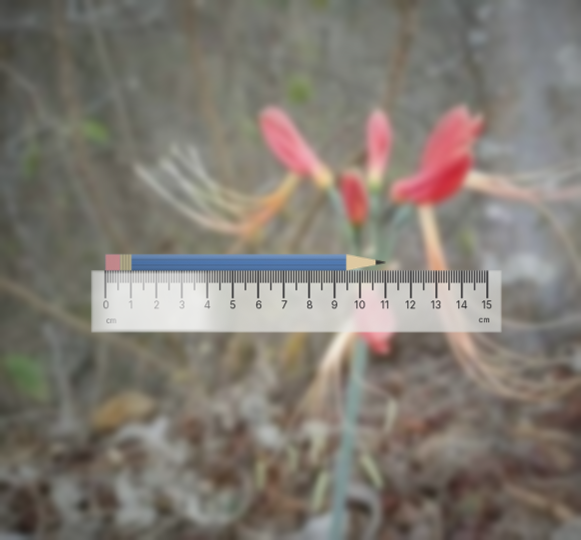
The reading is 11 cm
